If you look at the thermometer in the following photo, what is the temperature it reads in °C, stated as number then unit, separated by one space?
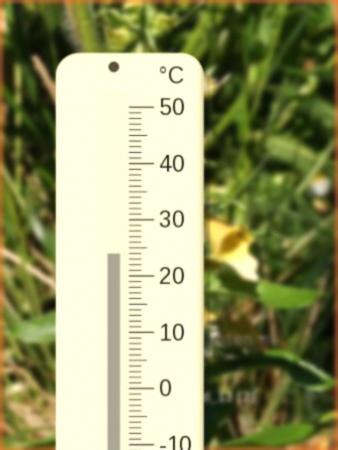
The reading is 24 °C
